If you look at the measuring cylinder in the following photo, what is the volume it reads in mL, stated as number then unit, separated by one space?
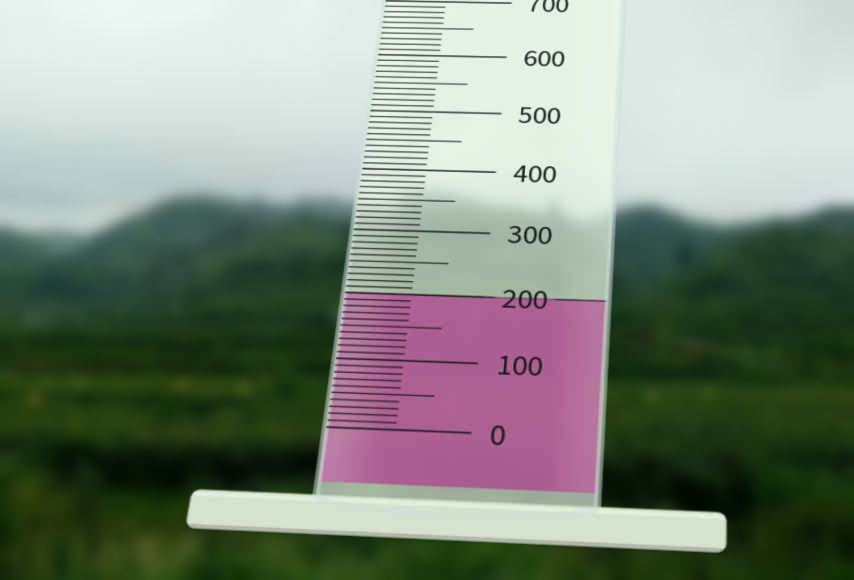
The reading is 200 mL
